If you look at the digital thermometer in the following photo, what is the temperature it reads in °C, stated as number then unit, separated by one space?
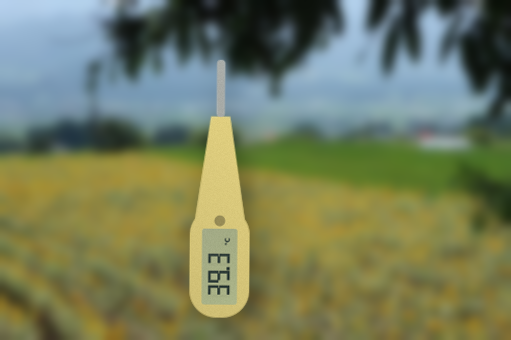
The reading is 39.3 °C
